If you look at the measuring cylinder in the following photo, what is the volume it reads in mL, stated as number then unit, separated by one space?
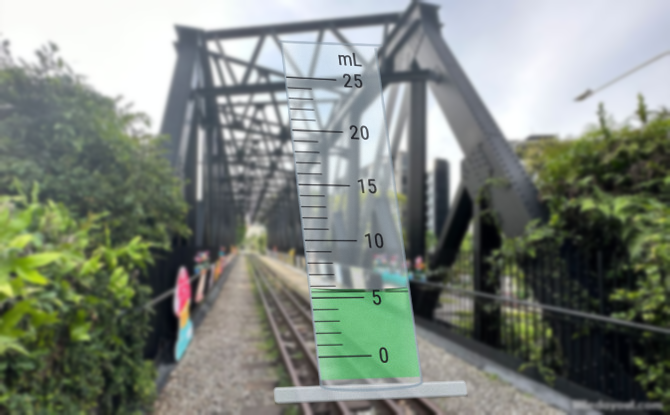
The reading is 5.5 mL
